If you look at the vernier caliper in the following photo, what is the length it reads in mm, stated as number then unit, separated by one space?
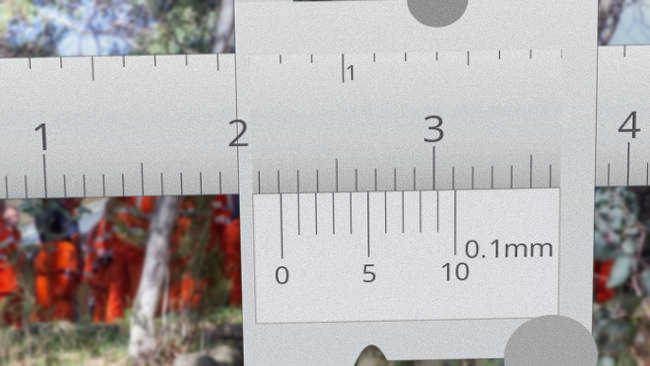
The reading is 22.1 mm
